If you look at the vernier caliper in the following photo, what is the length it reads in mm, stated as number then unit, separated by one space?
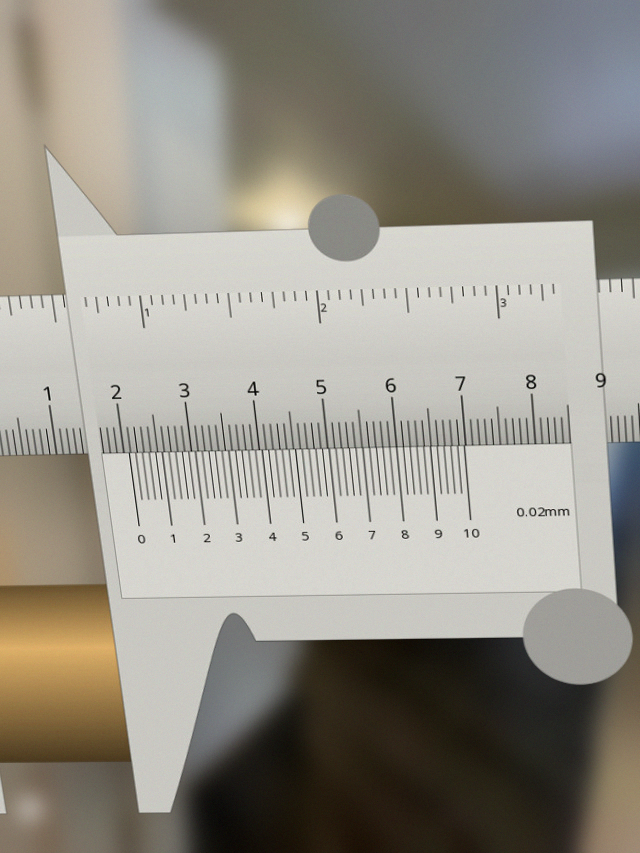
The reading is 20.8 mm
